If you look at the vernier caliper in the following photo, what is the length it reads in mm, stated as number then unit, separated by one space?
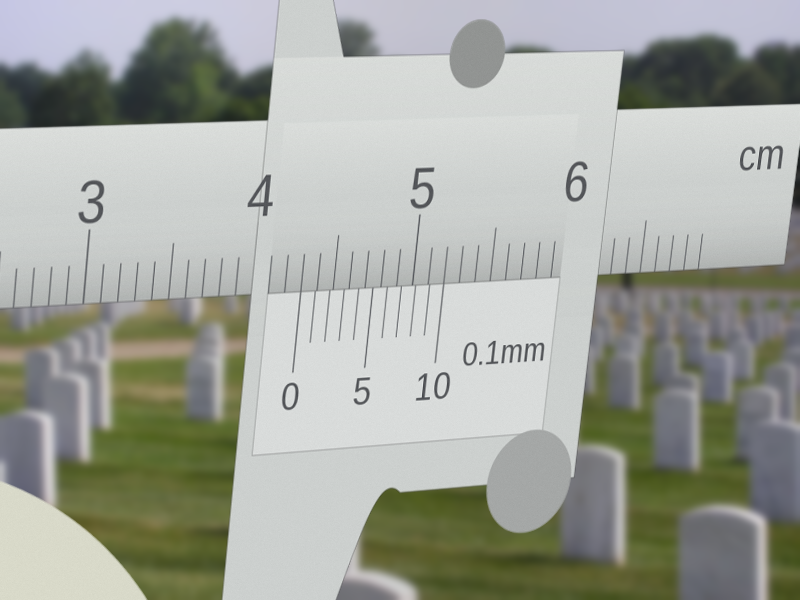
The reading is 43.0 mm
